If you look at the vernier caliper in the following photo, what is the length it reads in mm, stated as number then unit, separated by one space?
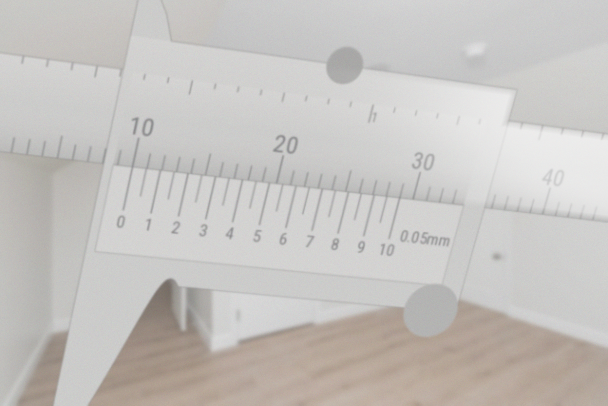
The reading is 10.0 mm
